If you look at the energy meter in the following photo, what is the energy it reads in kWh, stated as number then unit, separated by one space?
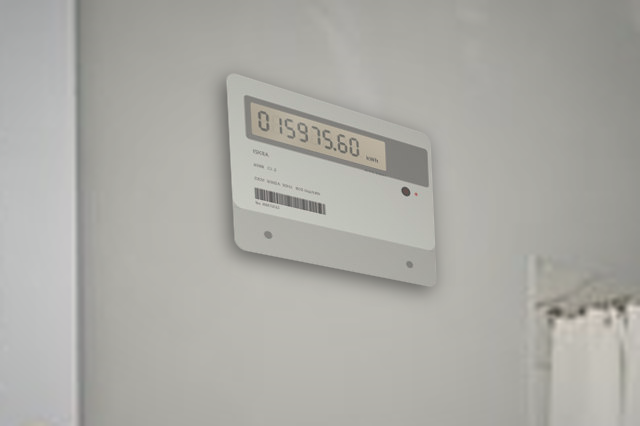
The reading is 15975.60 kWh
